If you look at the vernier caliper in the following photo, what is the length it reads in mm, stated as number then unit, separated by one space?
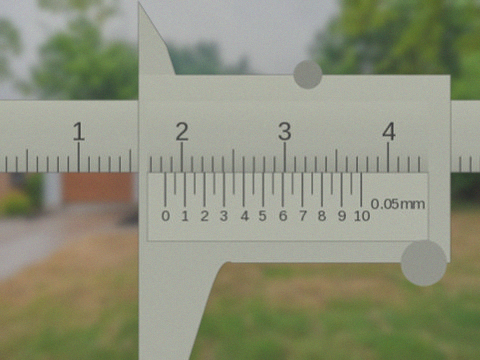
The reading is 18.4 mm
